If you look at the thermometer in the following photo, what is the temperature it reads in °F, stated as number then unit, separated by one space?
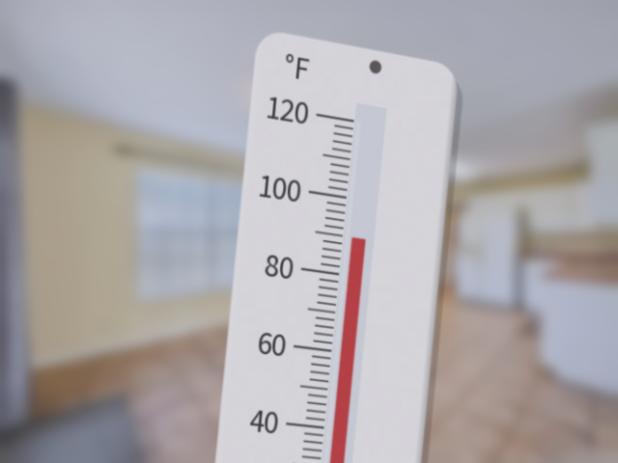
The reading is 90 °F
